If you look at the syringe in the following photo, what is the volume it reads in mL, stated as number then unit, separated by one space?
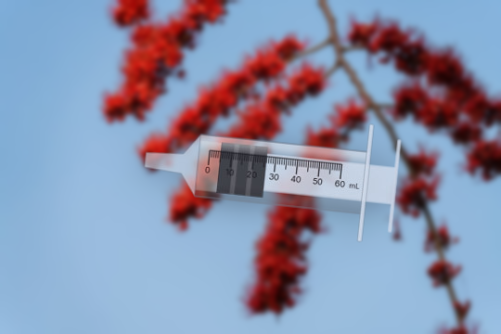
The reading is 5 mL
